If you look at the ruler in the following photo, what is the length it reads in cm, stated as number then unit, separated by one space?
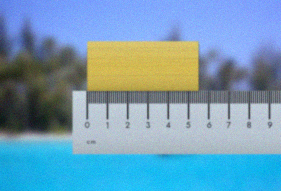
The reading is 5.5 cm
